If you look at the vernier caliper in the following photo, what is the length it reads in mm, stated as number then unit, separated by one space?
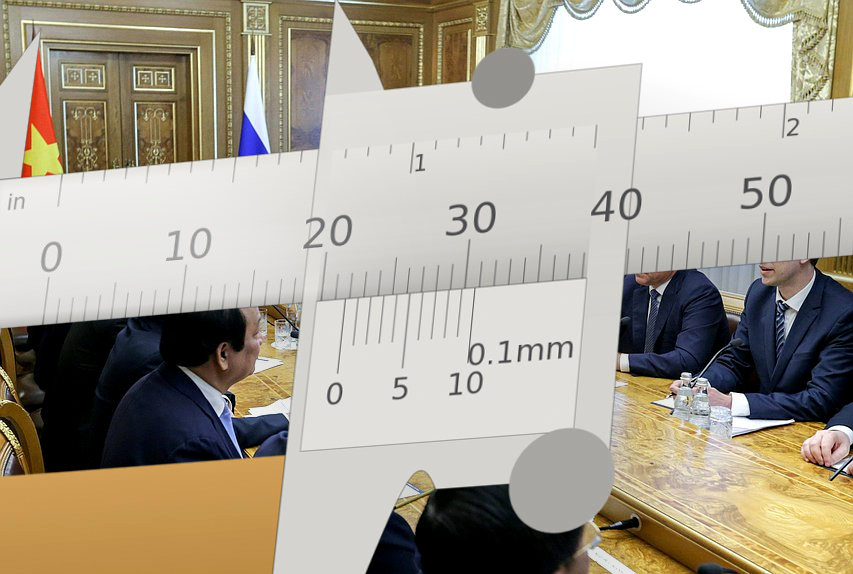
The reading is 21.7 mm
